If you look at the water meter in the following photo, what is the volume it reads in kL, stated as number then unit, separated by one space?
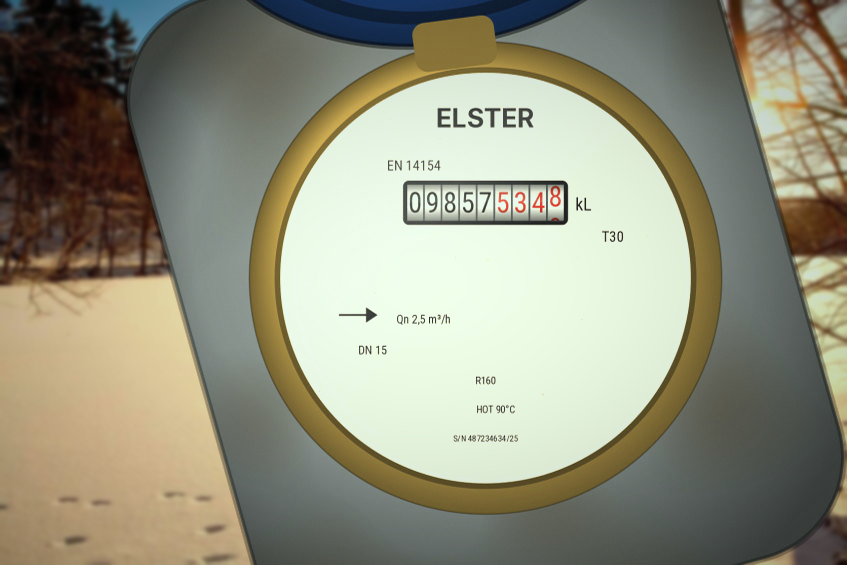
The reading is 9857.5348 kL
